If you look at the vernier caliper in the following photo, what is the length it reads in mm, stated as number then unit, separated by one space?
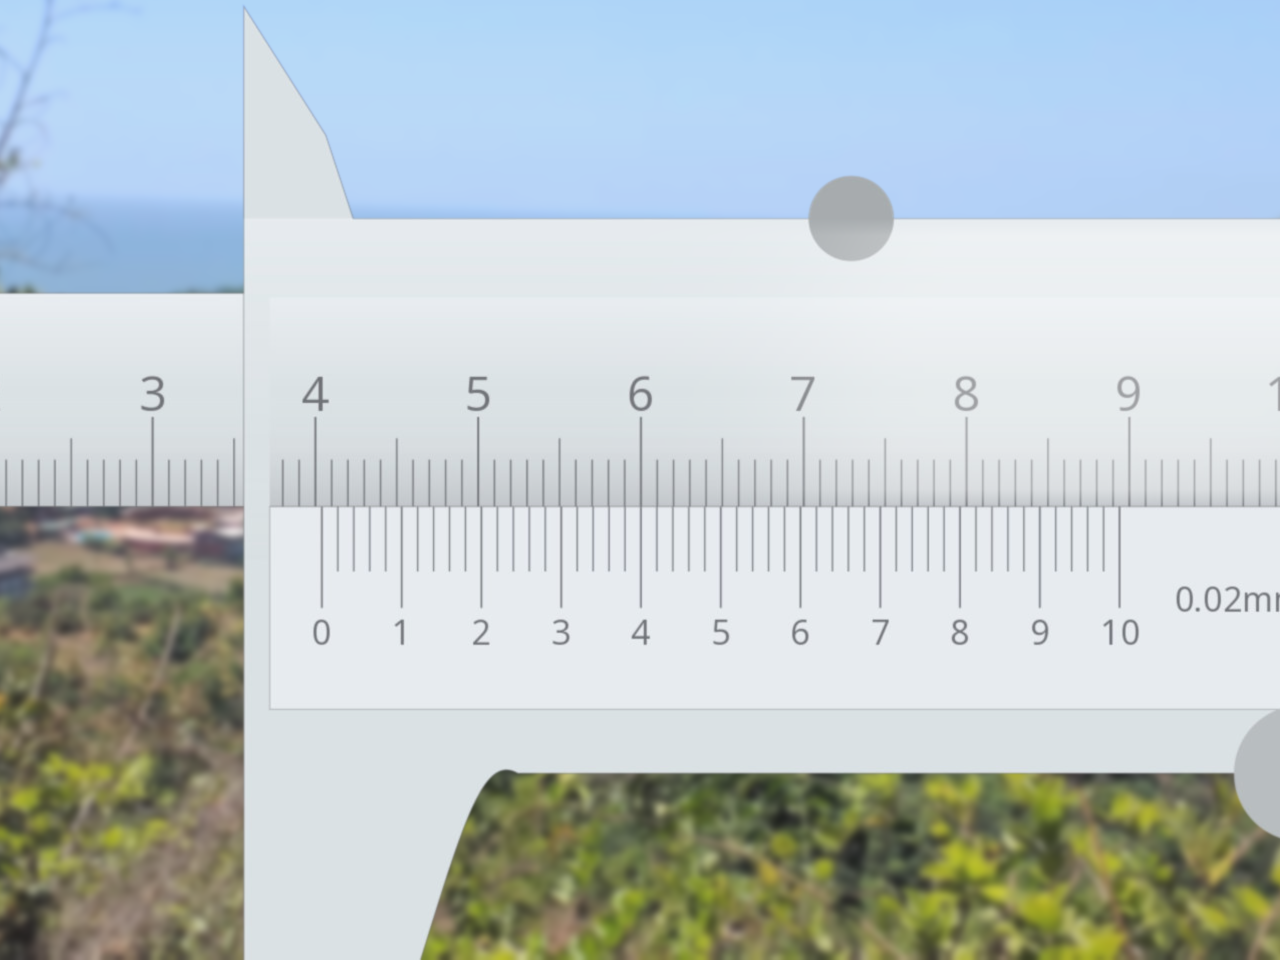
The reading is 40.4 mm
